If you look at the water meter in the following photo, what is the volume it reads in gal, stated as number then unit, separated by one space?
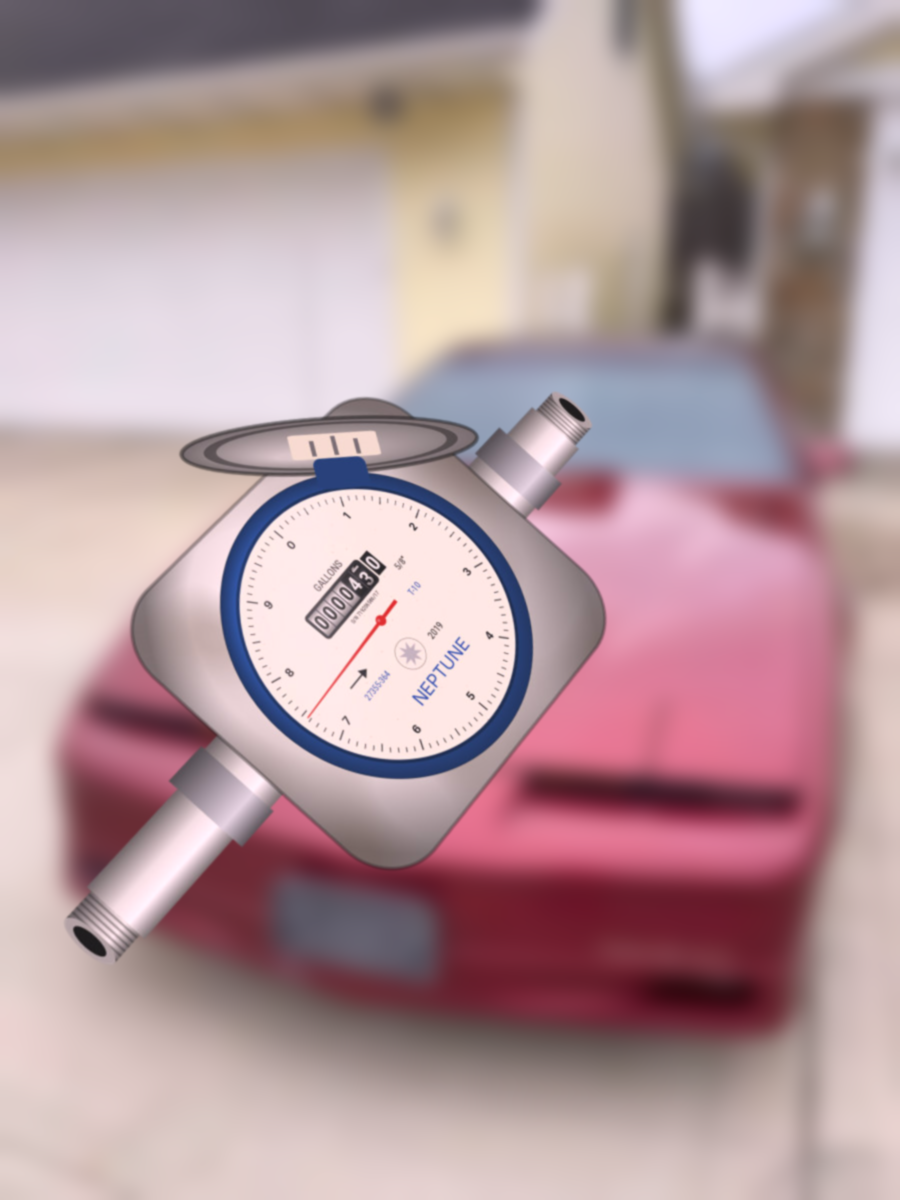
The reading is 427.4 gal
